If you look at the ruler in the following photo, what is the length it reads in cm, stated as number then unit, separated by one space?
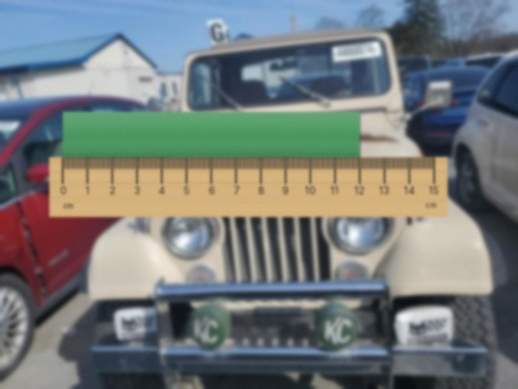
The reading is 12 cm
